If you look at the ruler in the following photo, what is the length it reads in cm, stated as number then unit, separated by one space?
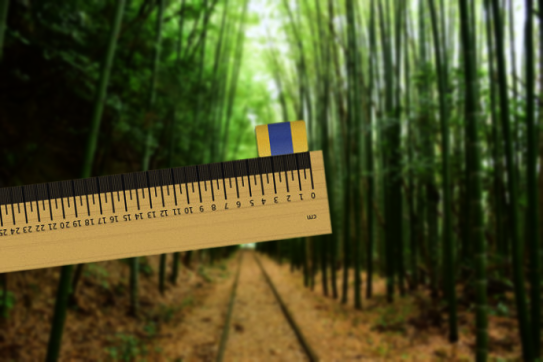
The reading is 4 cm
